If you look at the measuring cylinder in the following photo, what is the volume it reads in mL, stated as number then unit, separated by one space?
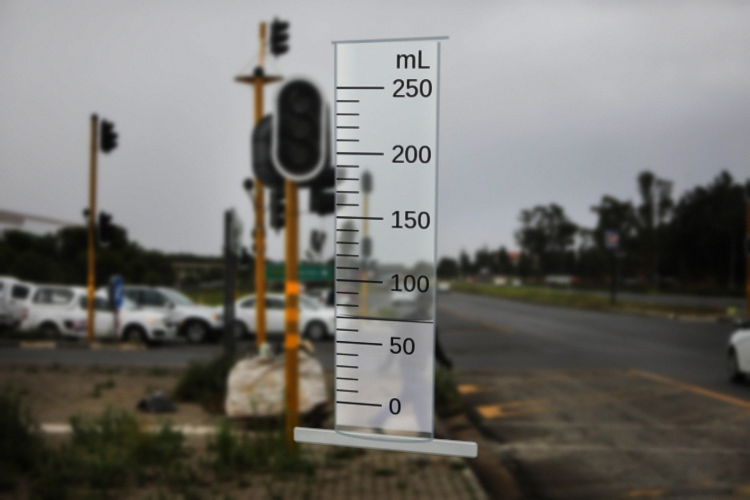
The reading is 70 mL
